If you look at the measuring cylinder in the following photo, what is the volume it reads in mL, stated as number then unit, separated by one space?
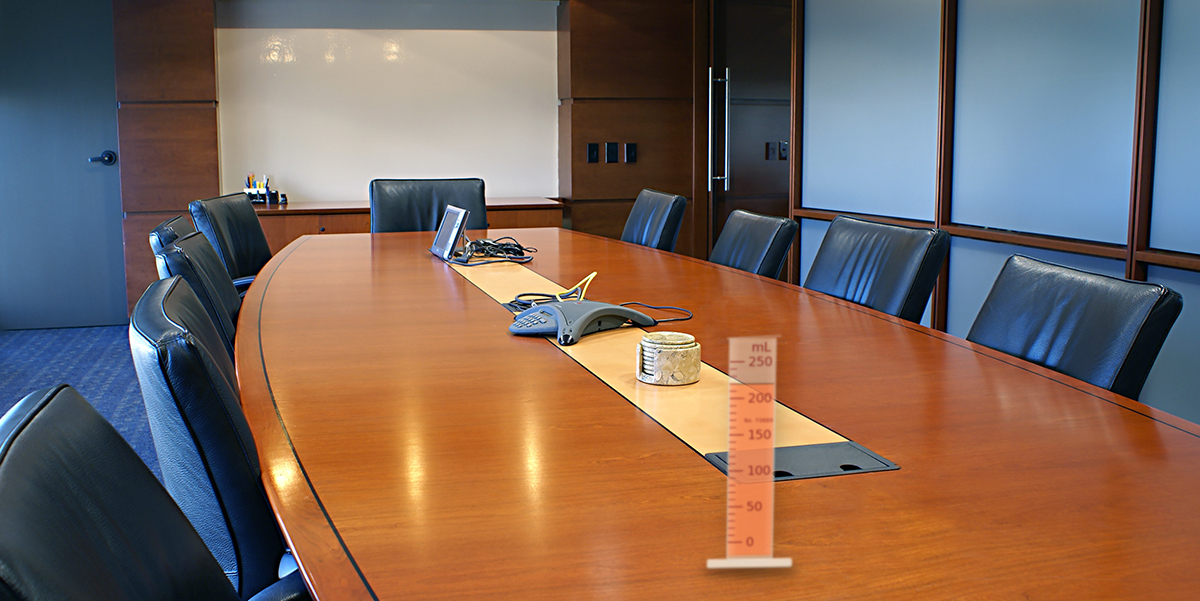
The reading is 220 mL
